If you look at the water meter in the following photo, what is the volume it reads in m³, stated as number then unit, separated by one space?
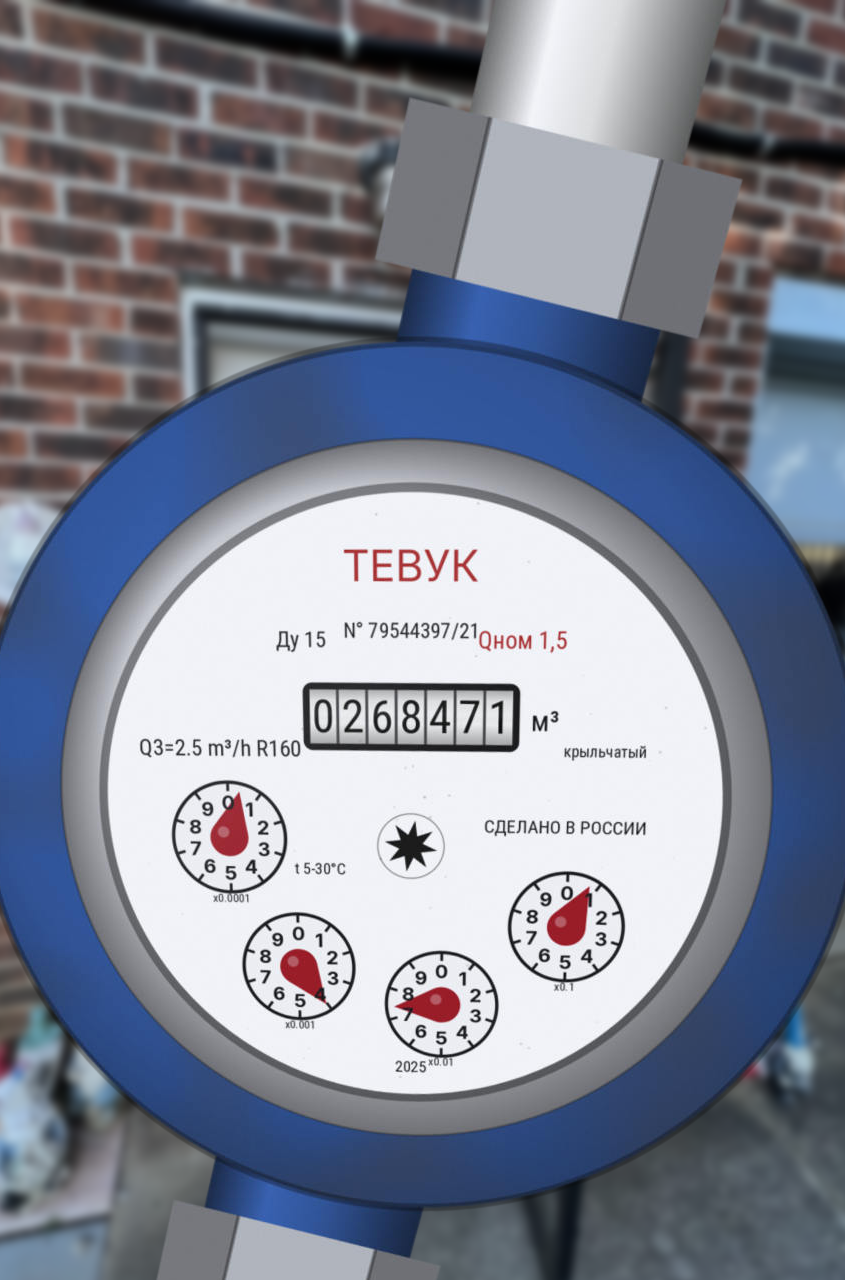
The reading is 268471.0740 m³
